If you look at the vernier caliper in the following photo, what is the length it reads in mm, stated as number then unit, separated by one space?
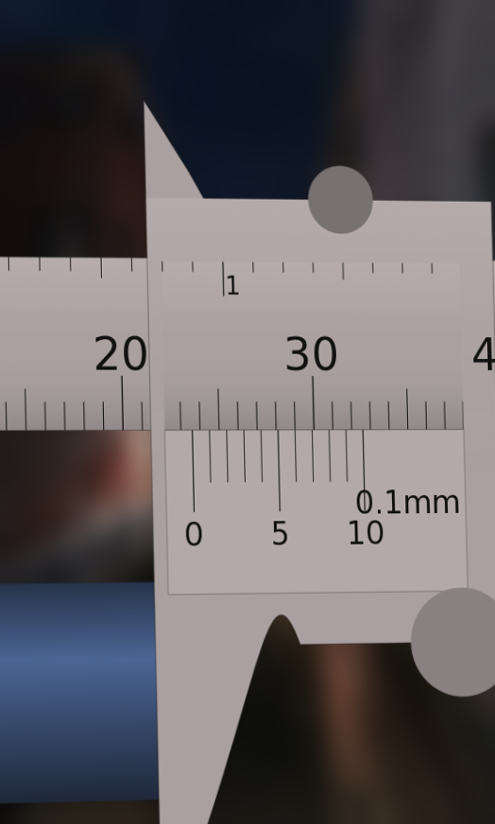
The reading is 23.6 mm
